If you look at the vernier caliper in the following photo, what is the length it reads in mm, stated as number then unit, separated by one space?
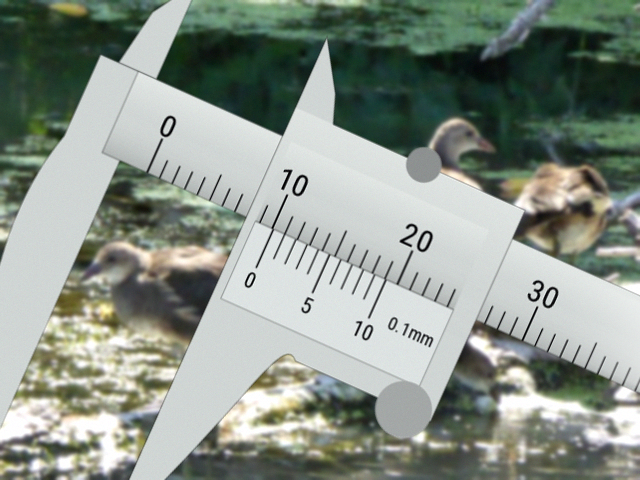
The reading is 10.1 mm
